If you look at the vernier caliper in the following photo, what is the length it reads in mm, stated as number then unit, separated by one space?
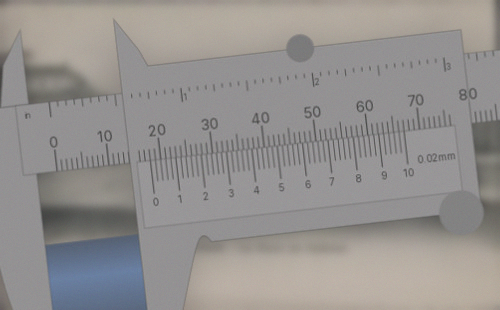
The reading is 18.0 mm
